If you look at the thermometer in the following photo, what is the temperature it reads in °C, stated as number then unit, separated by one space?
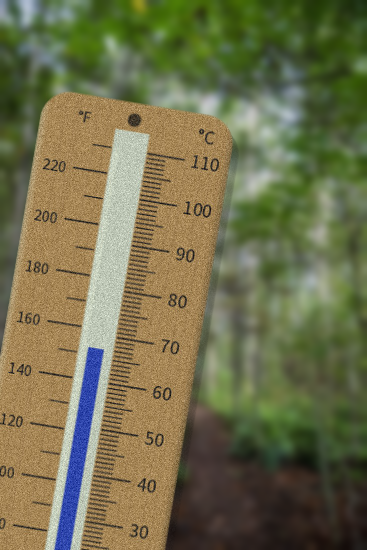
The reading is 67 °C
